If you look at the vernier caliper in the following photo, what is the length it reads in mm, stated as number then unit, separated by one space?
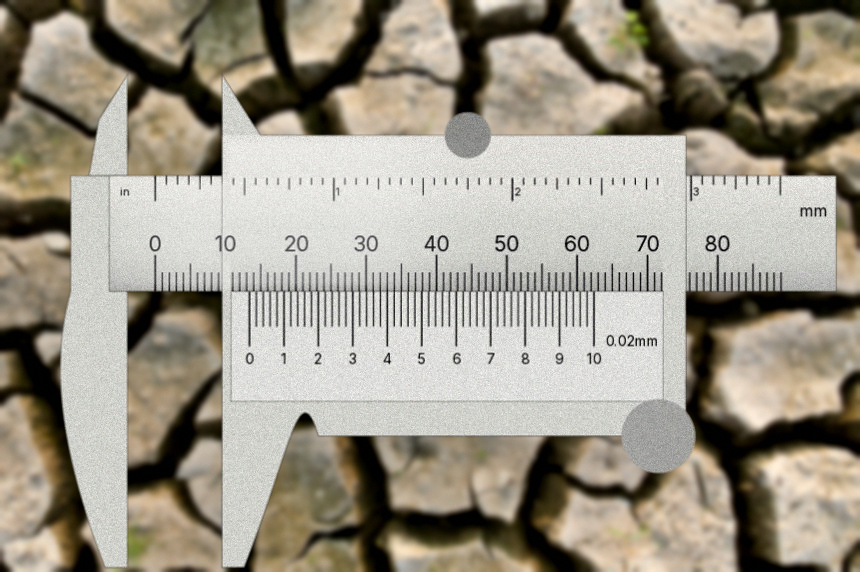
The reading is 13.4 mm
